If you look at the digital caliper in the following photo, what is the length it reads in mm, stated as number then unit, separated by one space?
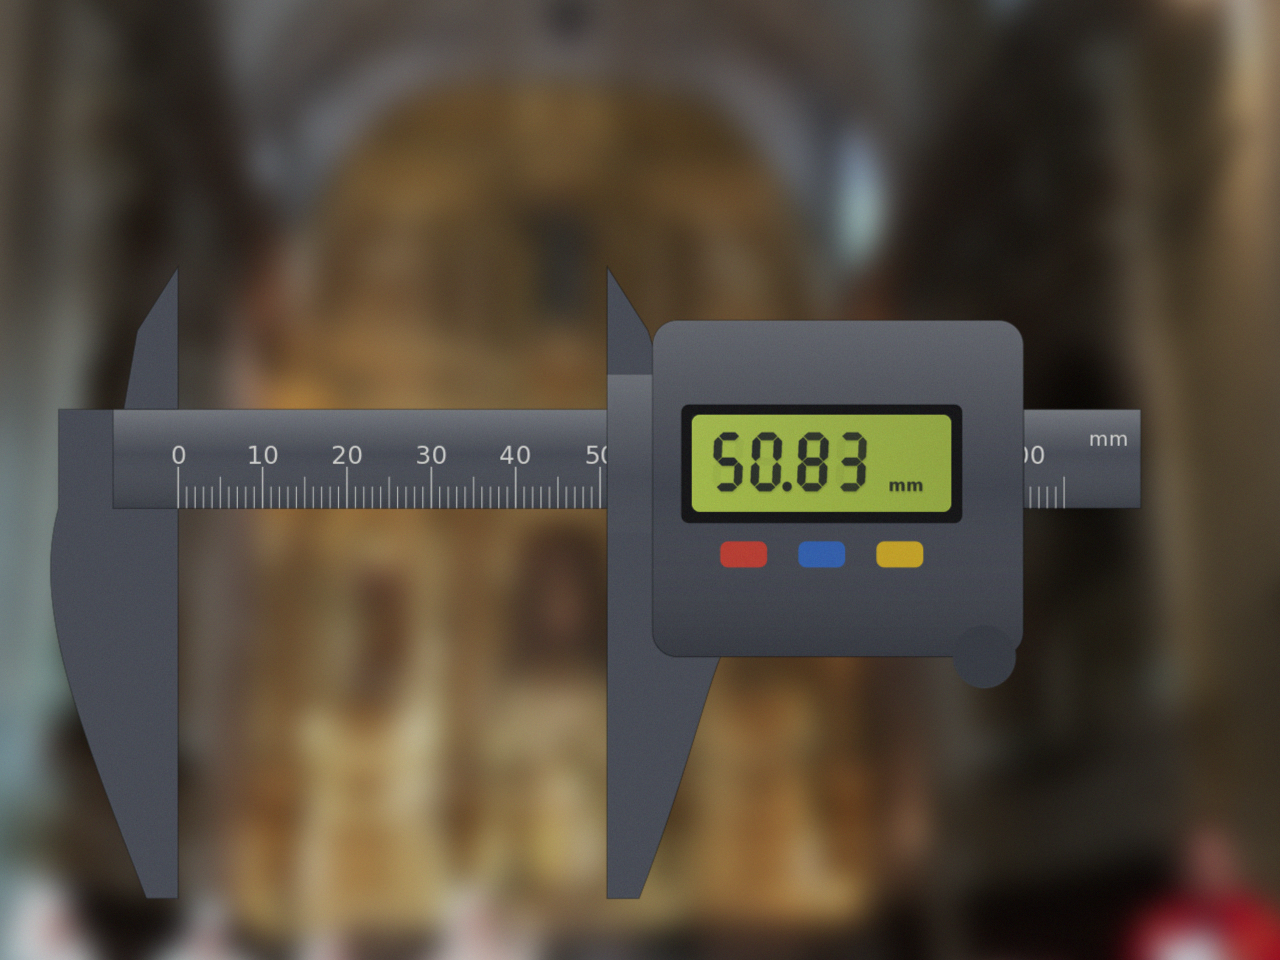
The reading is 50.83 mm
